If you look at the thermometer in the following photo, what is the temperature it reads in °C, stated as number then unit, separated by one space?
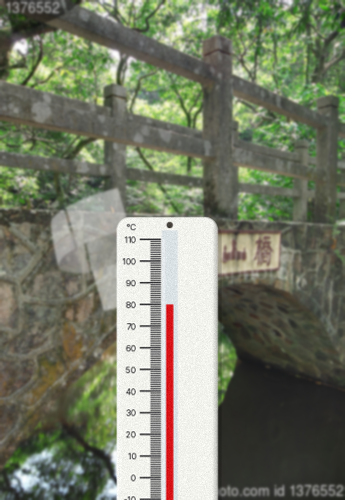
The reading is 80 °C
